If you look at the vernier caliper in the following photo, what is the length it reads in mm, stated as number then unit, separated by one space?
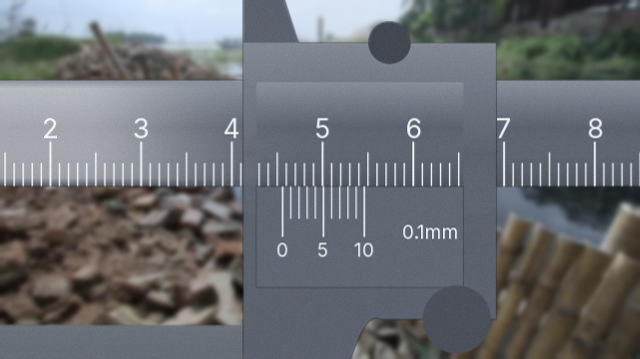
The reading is 45.6 mm
